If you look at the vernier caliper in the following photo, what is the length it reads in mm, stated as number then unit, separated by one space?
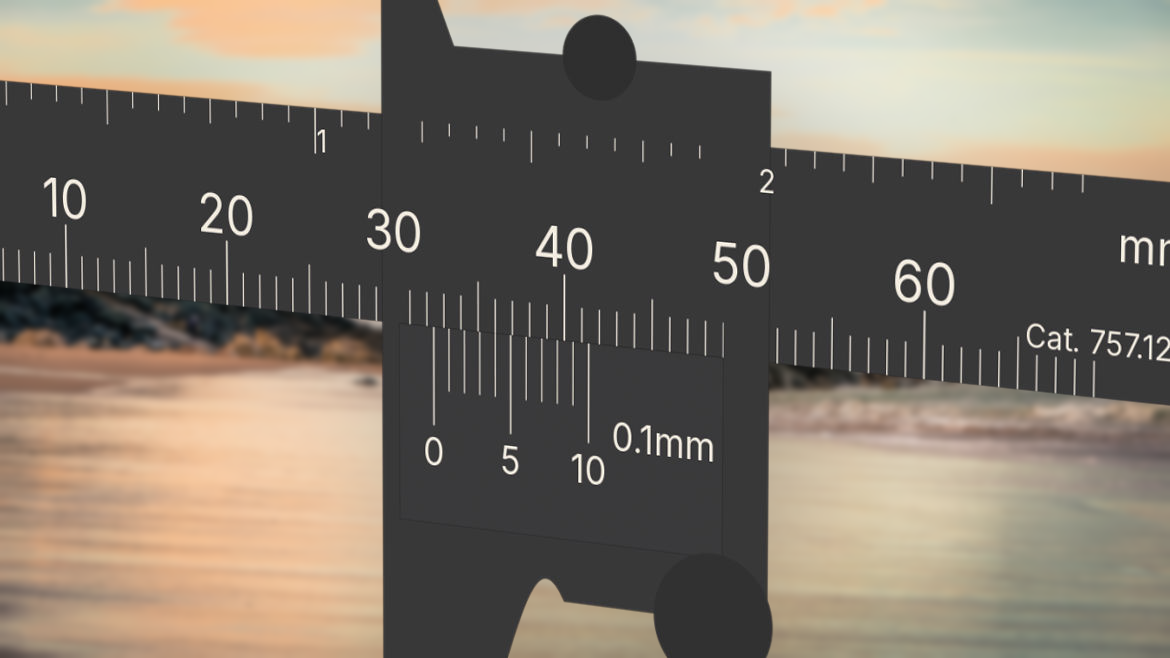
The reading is 32.4 mm
